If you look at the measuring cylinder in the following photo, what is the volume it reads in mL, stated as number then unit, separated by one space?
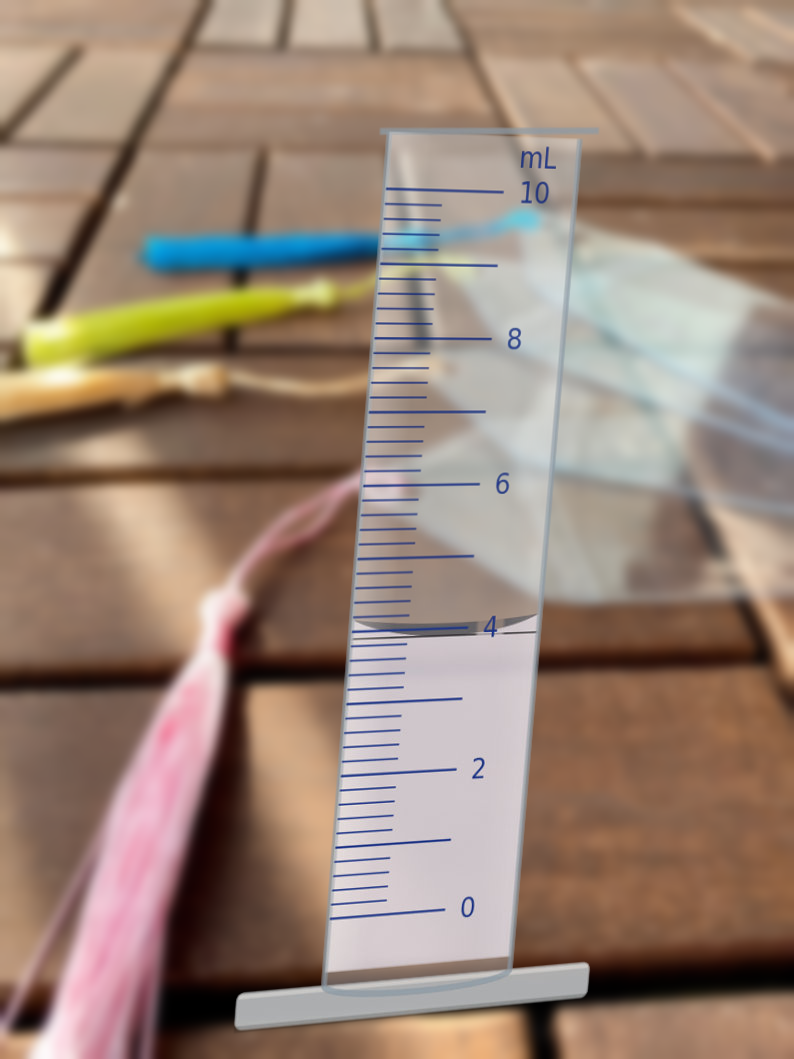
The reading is 3.9 mL
